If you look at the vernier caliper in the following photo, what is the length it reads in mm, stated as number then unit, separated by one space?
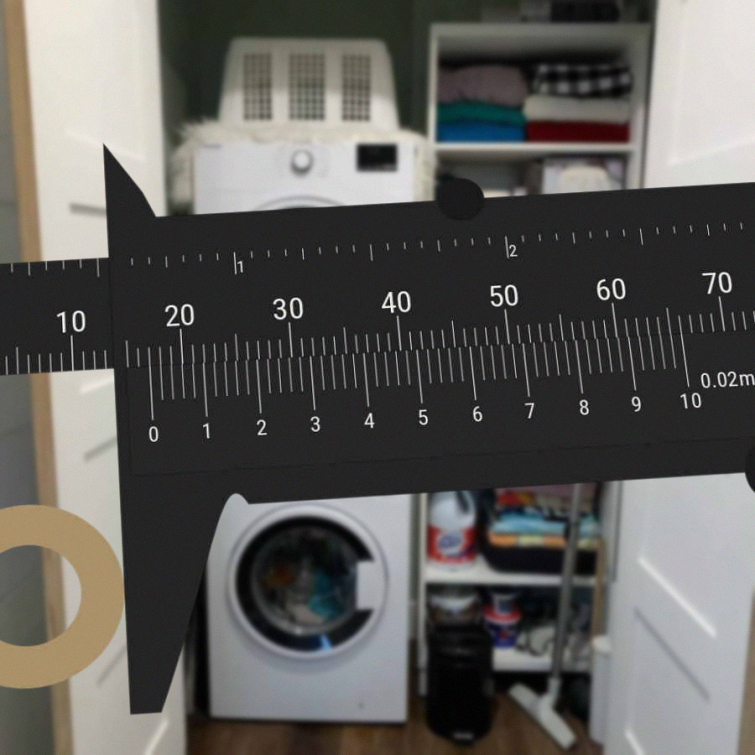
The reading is 17.0 mm
